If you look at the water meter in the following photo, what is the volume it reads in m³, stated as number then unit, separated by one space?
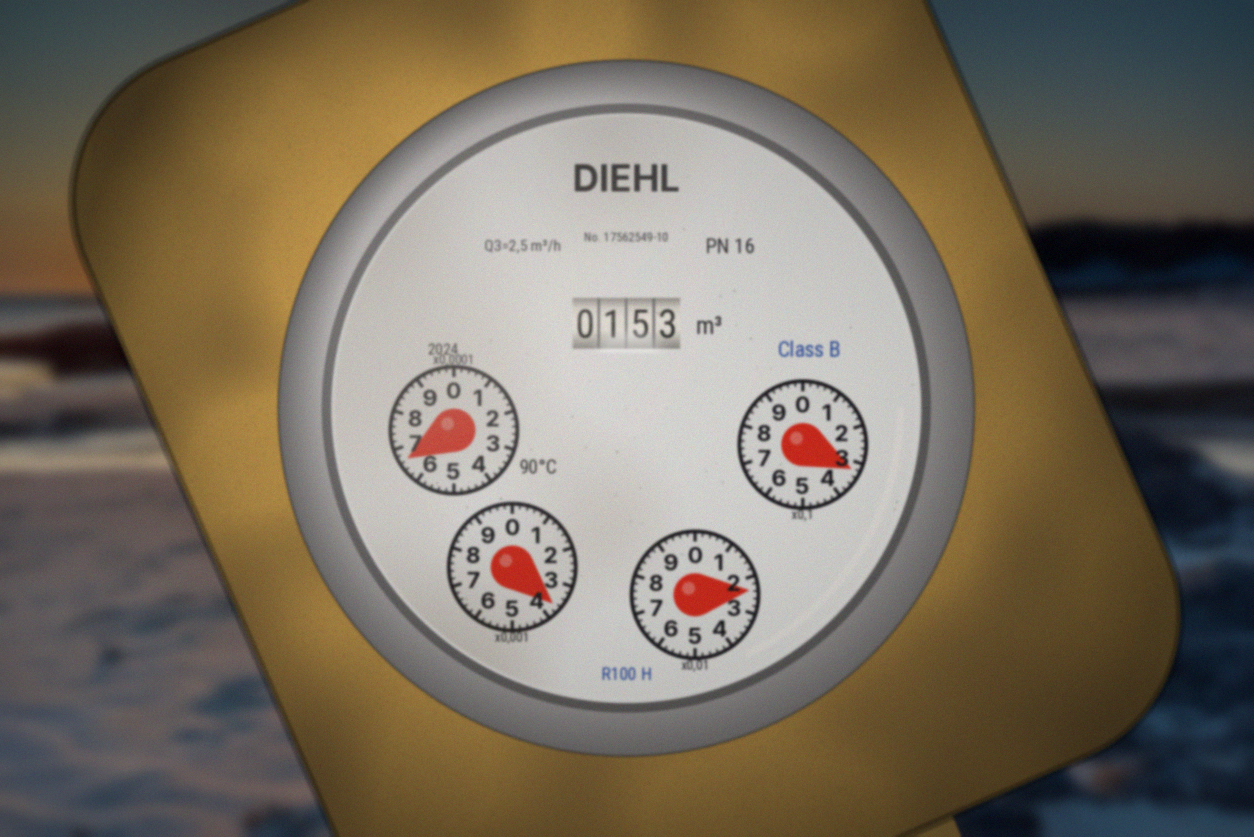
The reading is 153.3236 m³
